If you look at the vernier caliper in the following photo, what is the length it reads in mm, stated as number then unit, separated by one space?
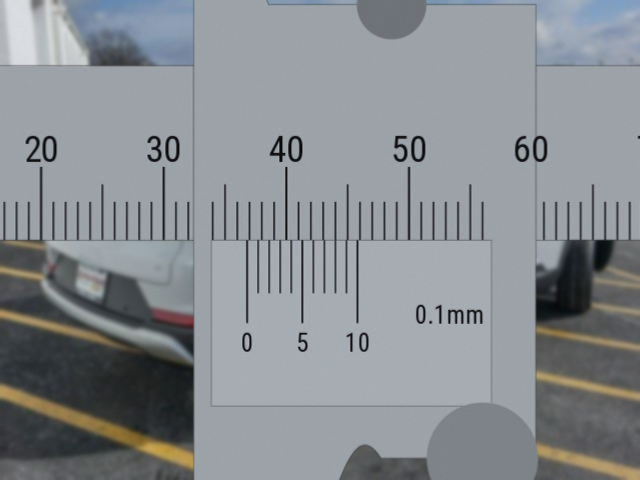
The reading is 36.8 mm
